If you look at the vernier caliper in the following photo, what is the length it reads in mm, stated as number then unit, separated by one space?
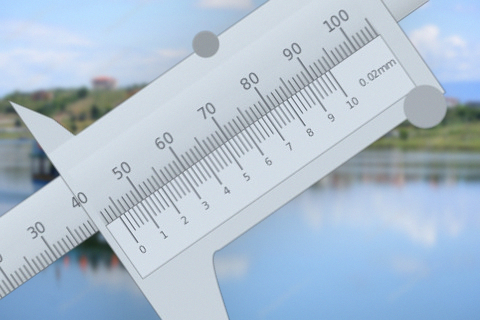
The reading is 44.5 mm
